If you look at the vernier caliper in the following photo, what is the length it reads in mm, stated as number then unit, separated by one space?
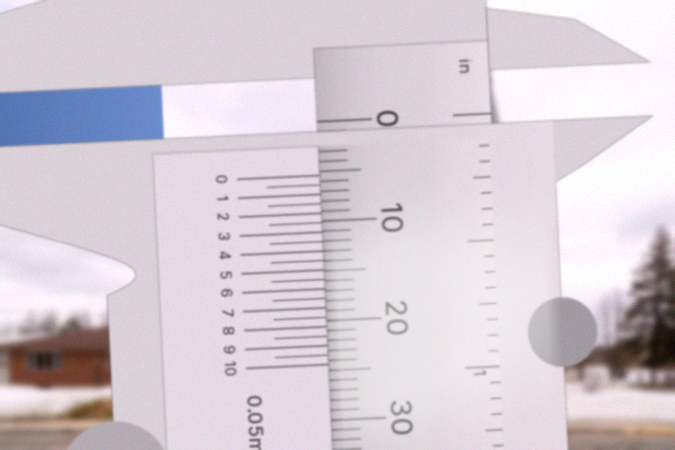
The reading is 5.4 mm
